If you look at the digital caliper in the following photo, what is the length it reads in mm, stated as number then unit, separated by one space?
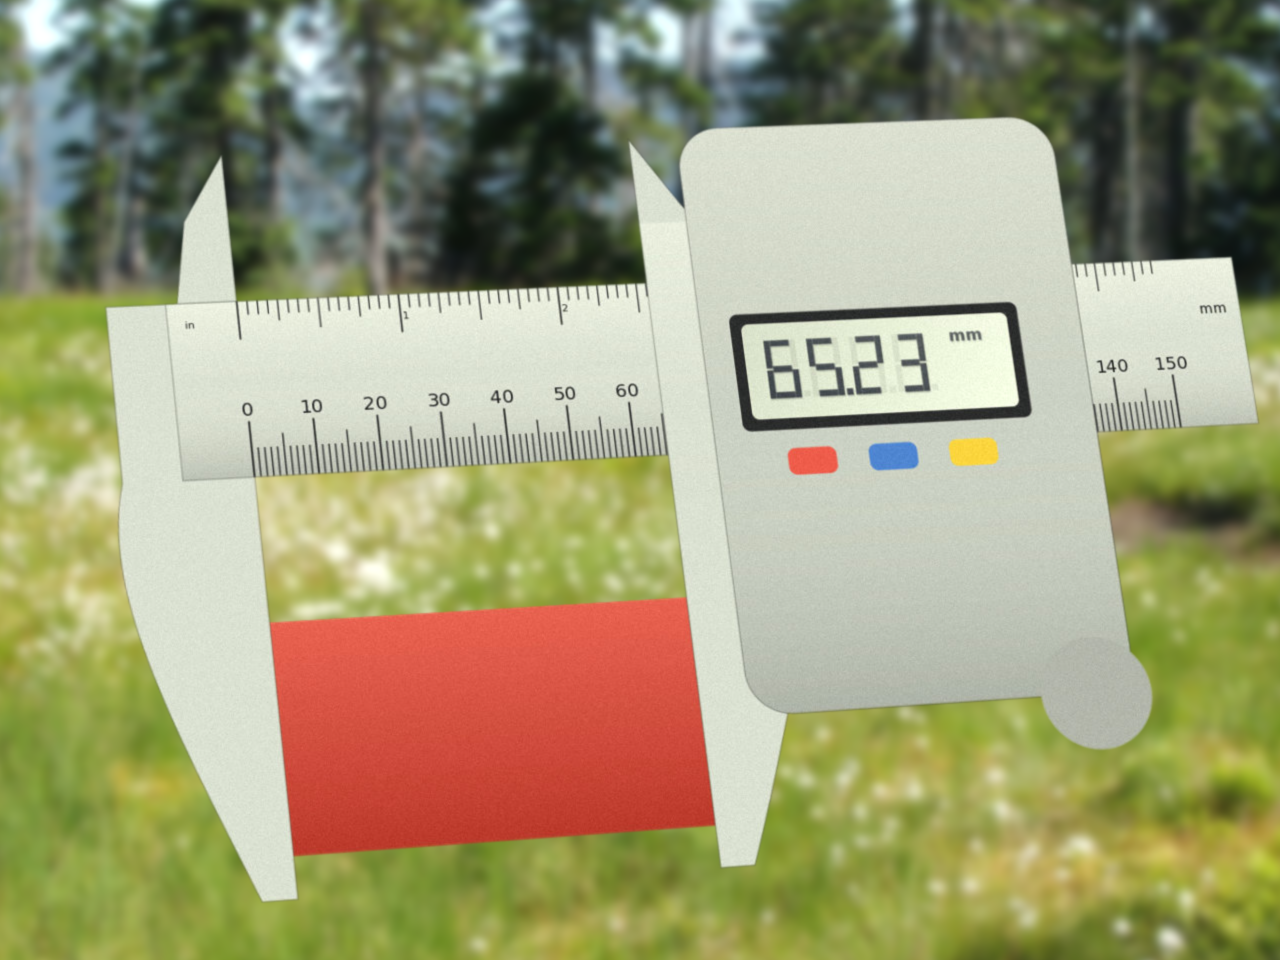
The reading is 65.23 mm
